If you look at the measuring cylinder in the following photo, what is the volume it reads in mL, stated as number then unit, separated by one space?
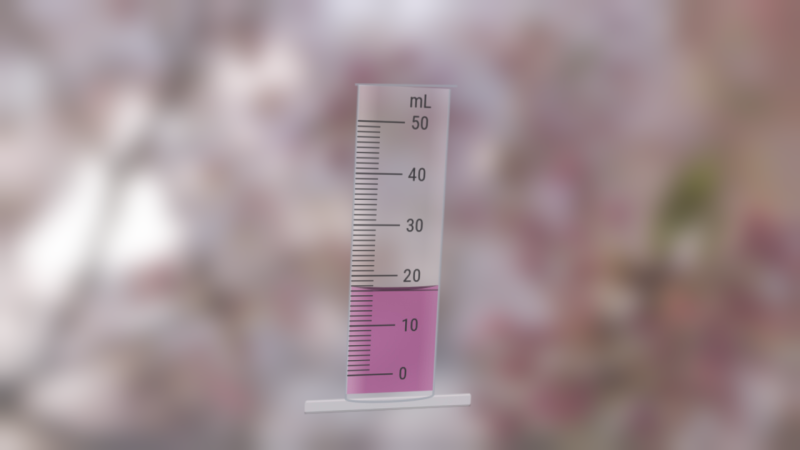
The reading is 17 mL
